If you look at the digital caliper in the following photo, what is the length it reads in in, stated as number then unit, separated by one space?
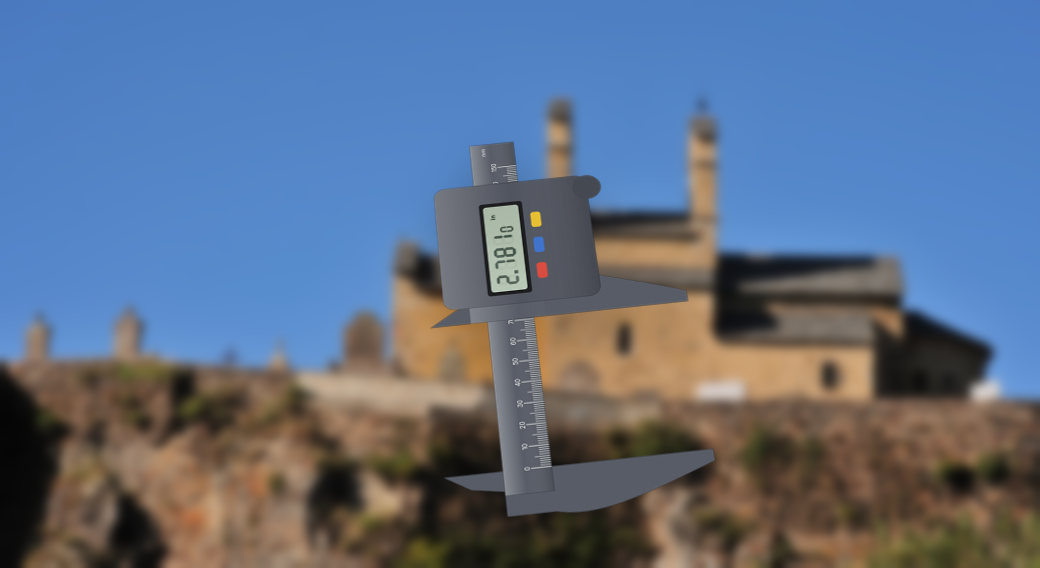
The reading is 2.7810 in
